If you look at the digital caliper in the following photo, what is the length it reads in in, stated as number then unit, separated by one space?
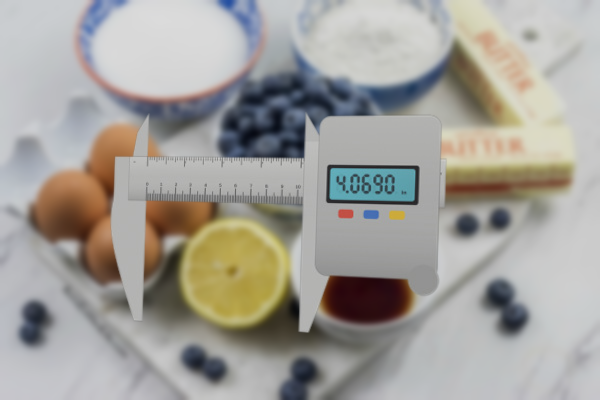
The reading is 4.0690 in
